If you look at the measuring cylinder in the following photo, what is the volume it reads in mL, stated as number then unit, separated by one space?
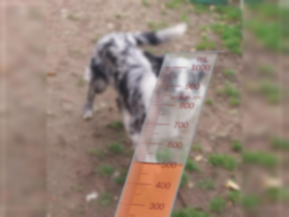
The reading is 500 mL
